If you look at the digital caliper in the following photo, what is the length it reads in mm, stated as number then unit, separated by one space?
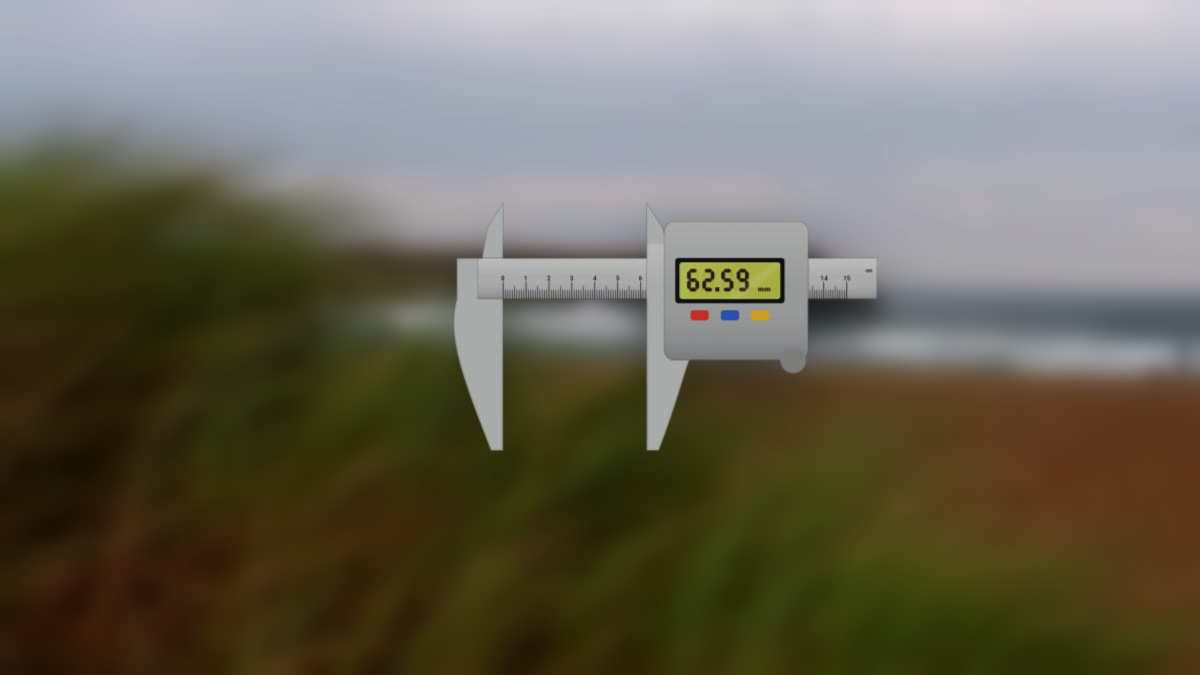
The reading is 62.59 mm
